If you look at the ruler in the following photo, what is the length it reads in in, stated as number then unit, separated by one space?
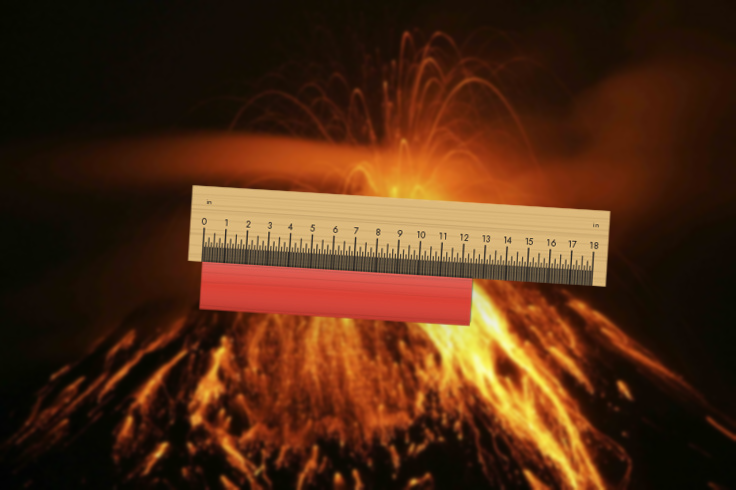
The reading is 12.5 in
